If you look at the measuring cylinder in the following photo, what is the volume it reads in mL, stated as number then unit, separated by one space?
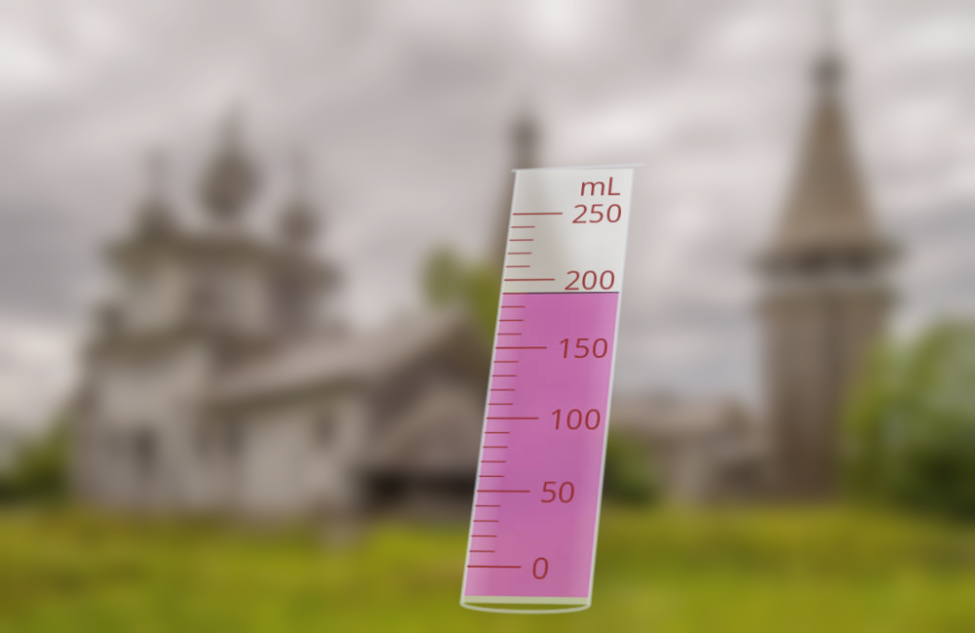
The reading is 190 mL
